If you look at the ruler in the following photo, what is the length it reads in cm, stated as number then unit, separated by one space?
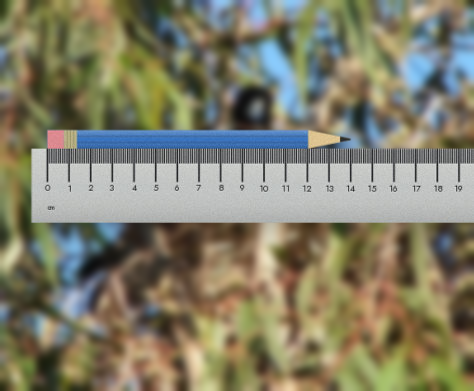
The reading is 14 cm
